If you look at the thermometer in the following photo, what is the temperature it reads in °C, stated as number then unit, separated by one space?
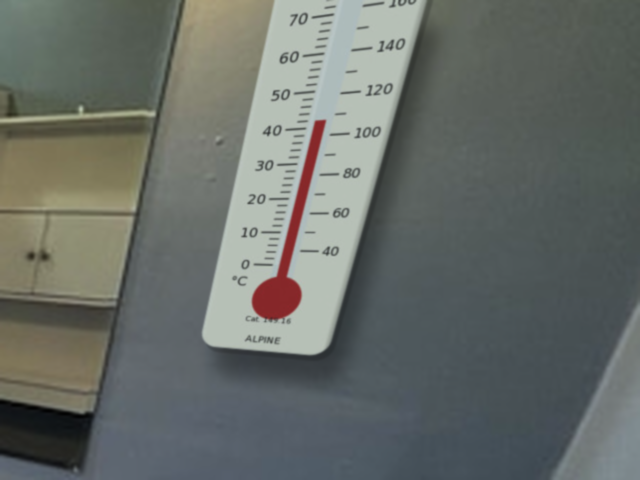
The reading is 42 °C
